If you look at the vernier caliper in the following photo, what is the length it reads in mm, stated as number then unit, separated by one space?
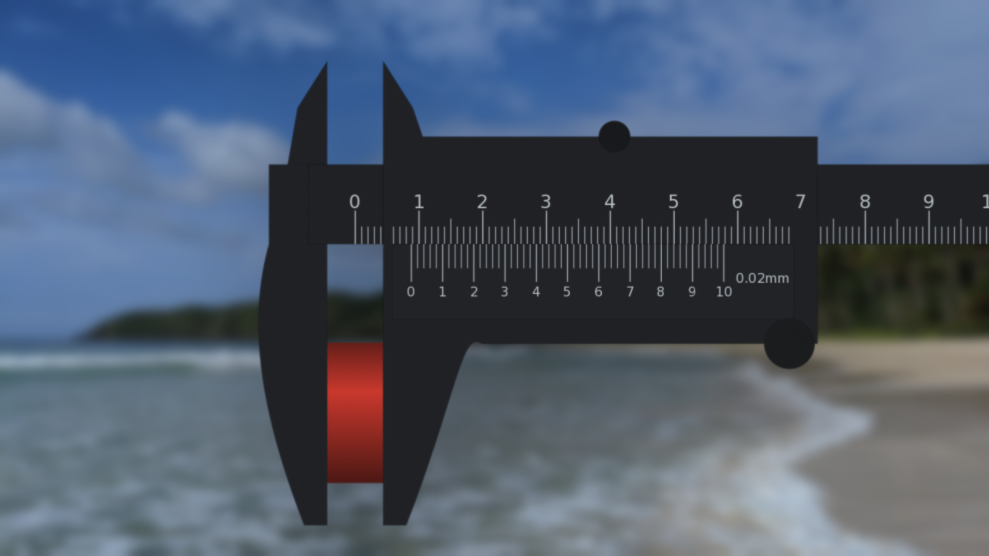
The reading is 8.8 mm
